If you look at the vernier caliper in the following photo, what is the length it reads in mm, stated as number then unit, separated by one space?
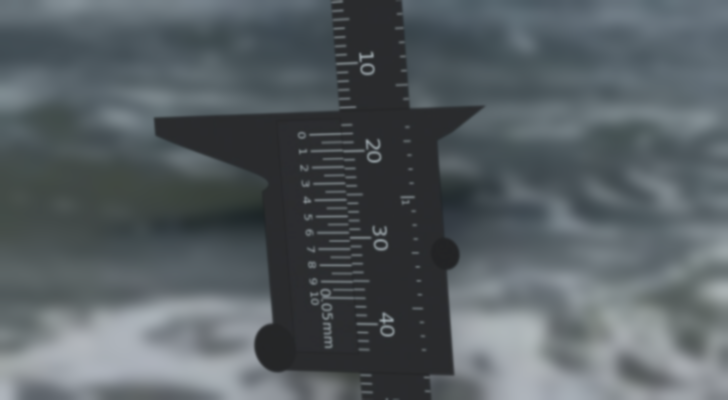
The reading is 18.0 mm
